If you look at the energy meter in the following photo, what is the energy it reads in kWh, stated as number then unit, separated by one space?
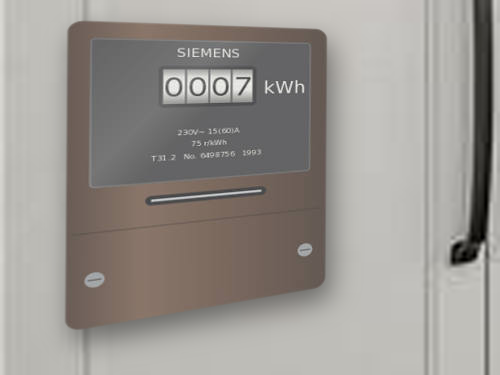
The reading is 7 kWh
